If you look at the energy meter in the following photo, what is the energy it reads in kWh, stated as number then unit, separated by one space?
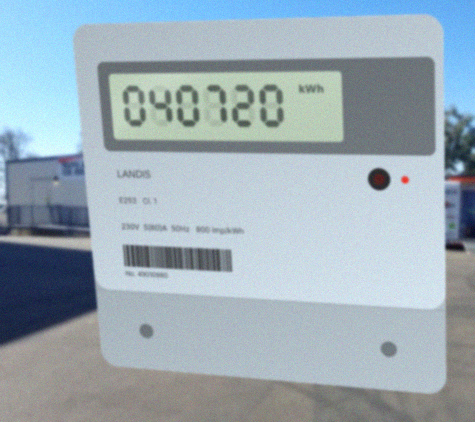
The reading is 40720 kWh
